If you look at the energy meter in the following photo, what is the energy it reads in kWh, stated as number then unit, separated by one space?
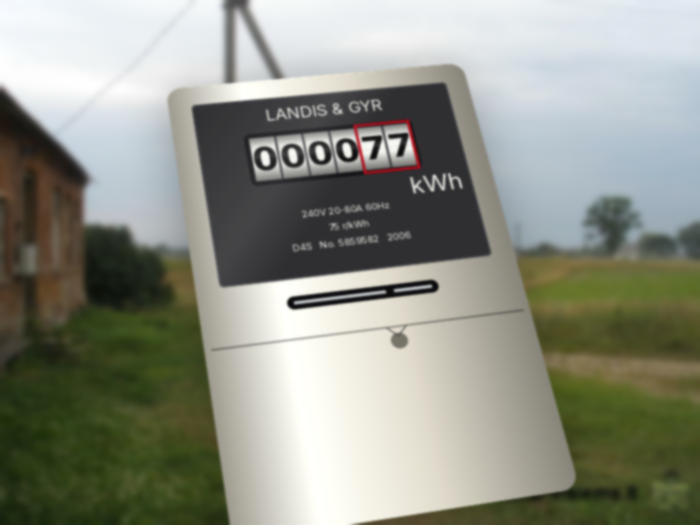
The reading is 0.77 kWh
